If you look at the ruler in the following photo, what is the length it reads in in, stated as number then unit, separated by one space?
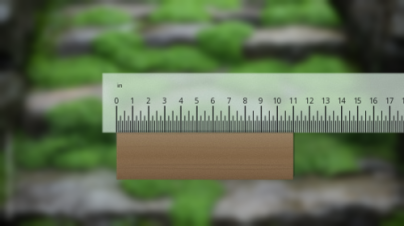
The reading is 11 in
